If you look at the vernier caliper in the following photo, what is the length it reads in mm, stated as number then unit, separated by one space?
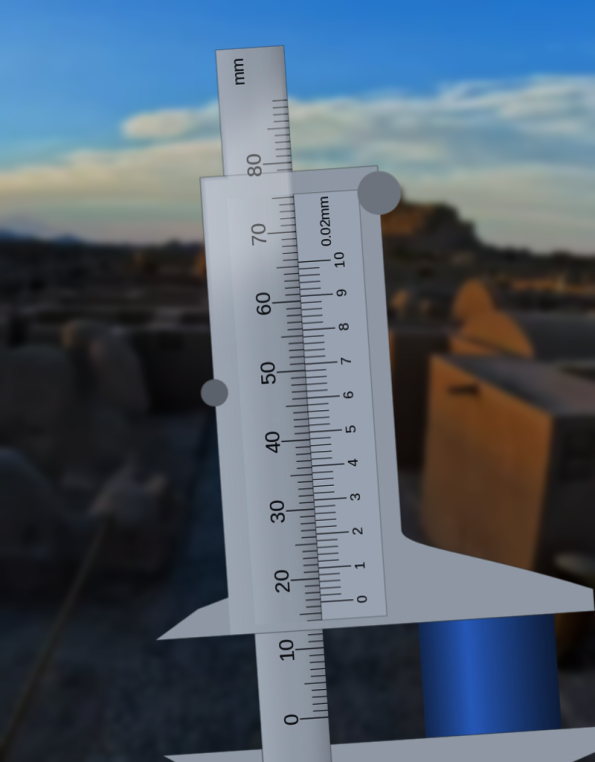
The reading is 16.6 mm
